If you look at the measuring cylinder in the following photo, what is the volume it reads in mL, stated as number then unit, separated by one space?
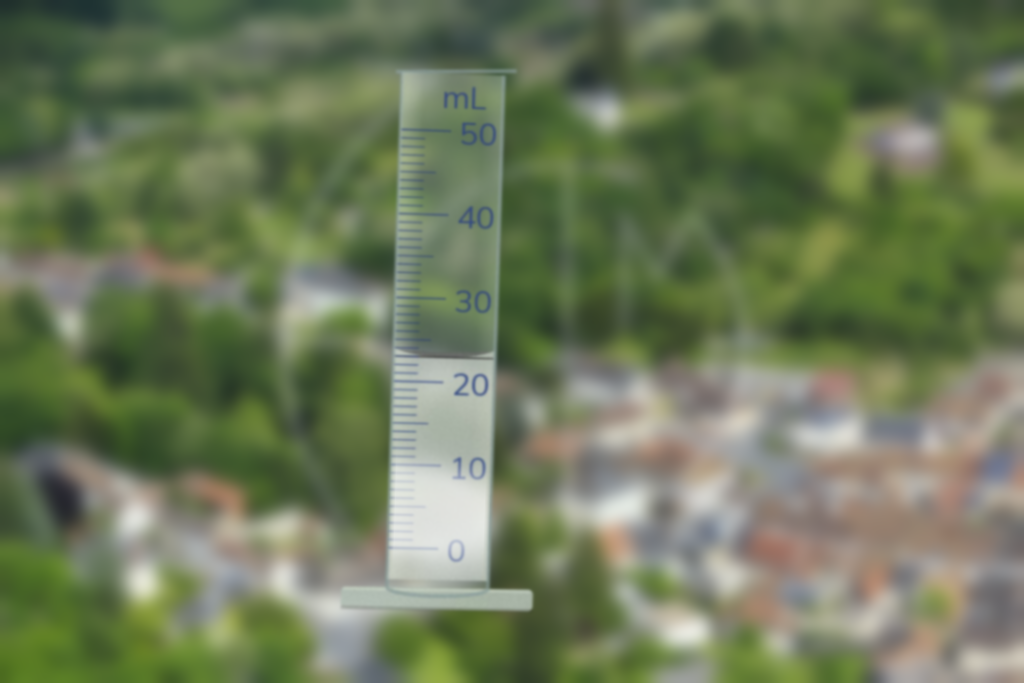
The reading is 23 mL
